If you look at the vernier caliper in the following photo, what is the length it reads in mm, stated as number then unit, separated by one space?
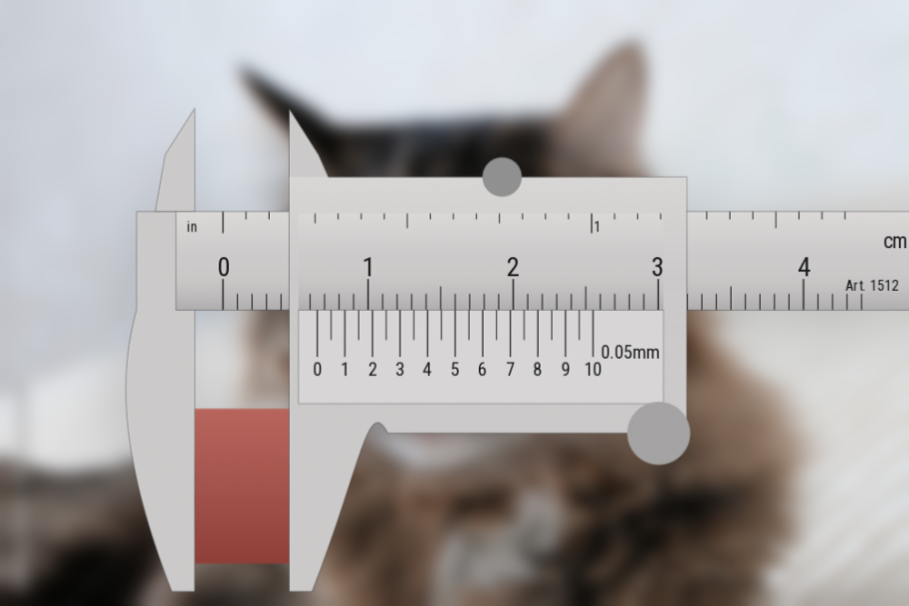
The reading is 6.5 mm
